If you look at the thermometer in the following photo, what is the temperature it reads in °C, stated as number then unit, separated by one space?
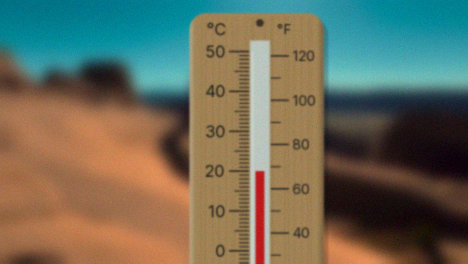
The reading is 20 °C
